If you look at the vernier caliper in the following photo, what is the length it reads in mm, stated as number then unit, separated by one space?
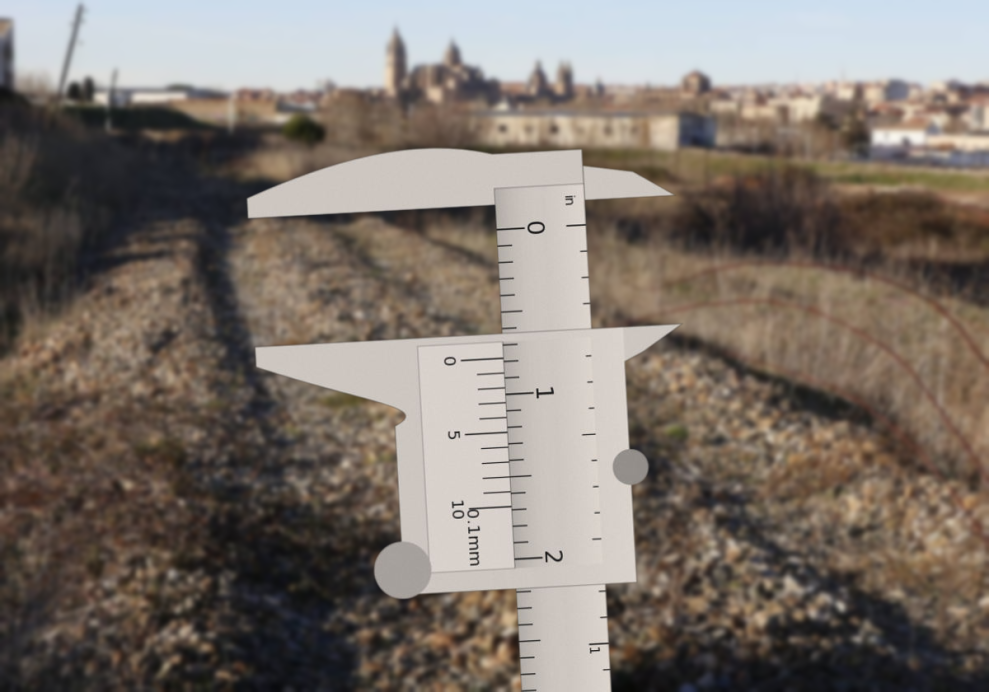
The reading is 7.8 mm
